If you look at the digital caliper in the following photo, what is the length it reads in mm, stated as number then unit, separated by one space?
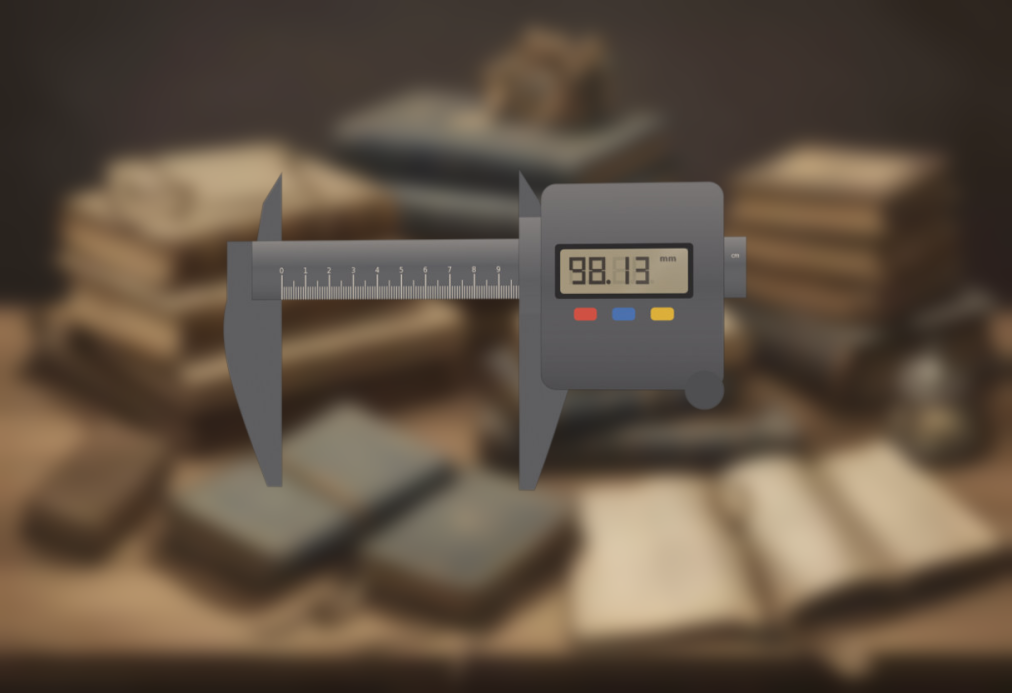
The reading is 98.13 mm
